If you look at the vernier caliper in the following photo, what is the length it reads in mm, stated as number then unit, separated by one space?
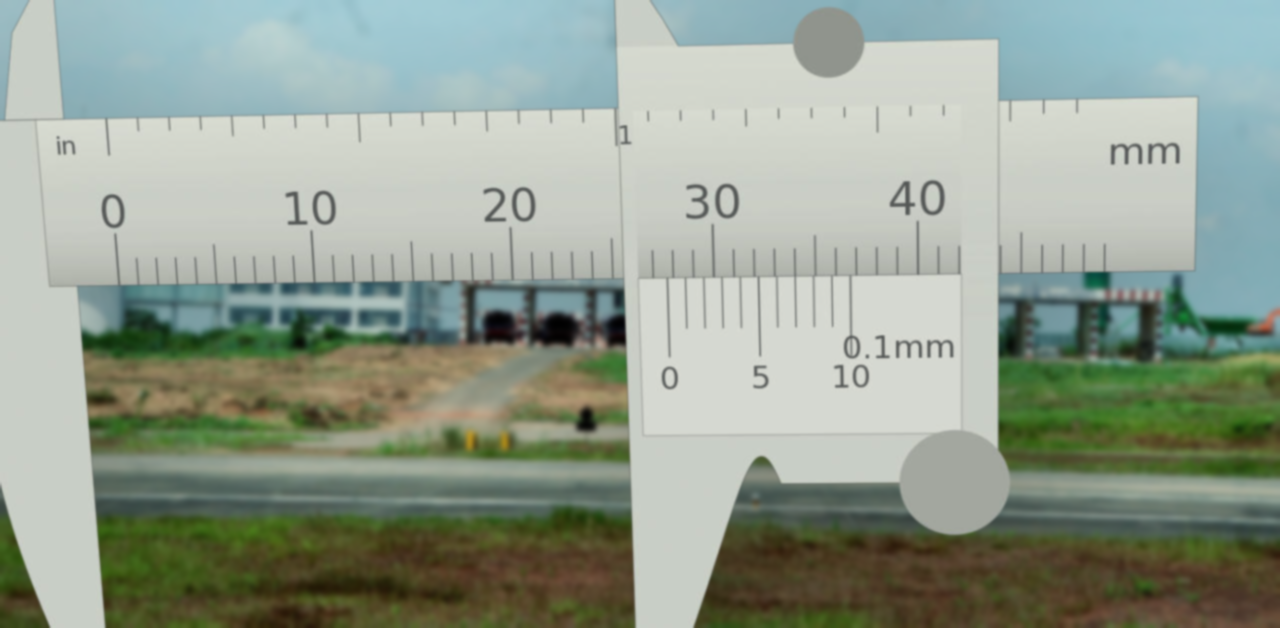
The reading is 27.7 mm
